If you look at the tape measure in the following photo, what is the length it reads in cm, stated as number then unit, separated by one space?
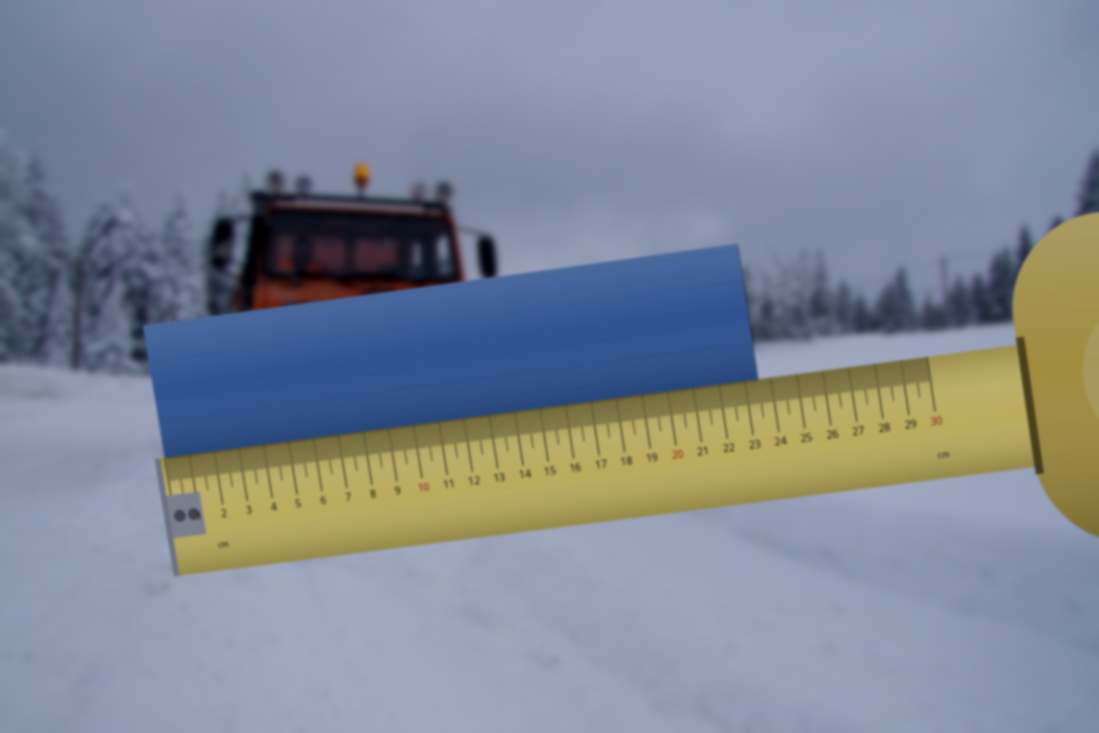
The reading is 23.5 cm
